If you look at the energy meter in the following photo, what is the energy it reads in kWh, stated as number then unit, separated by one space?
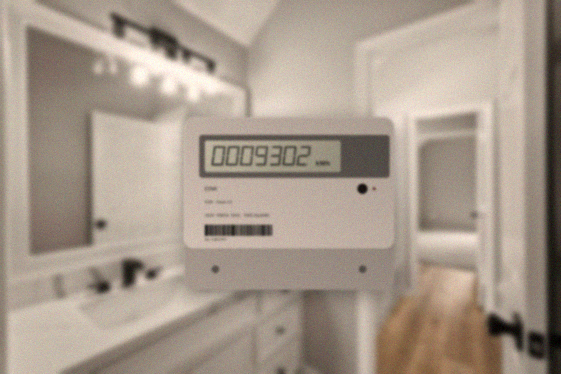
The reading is 9302 kWh
